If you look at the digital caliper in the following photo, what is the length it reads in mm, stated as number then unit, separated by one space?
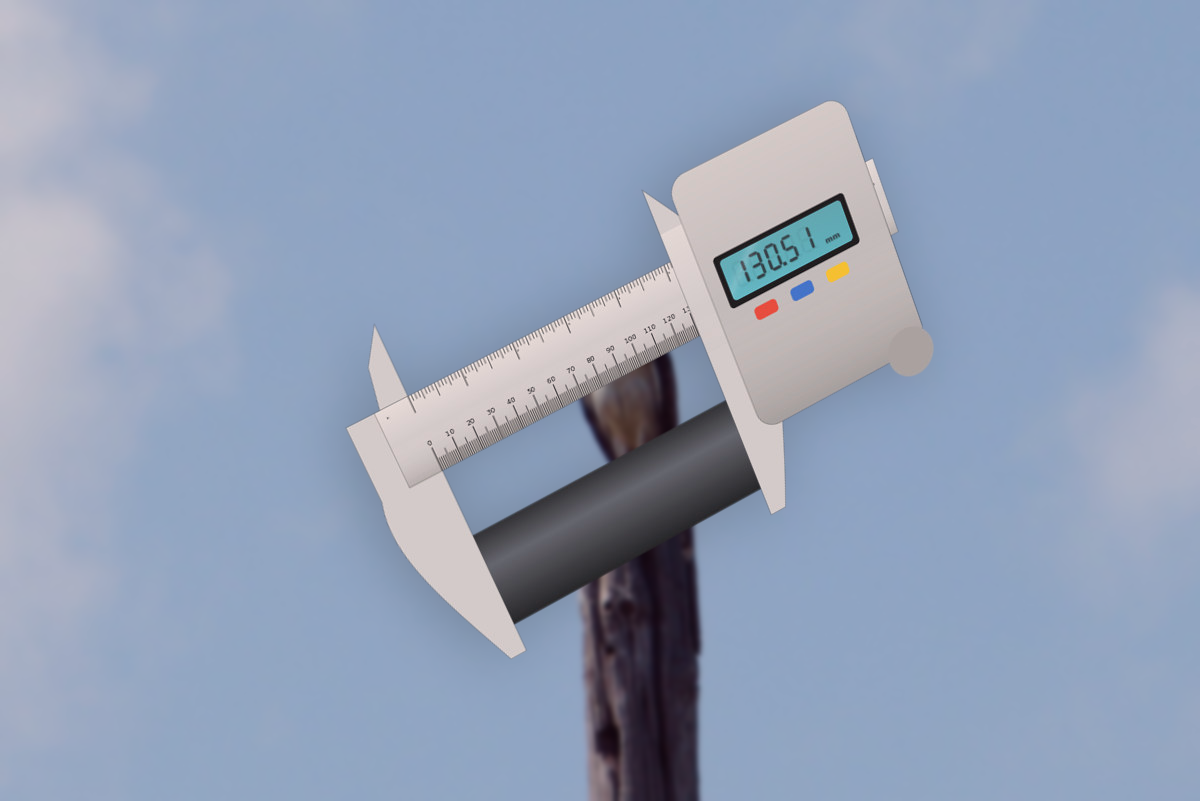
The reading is 130.51 mm
